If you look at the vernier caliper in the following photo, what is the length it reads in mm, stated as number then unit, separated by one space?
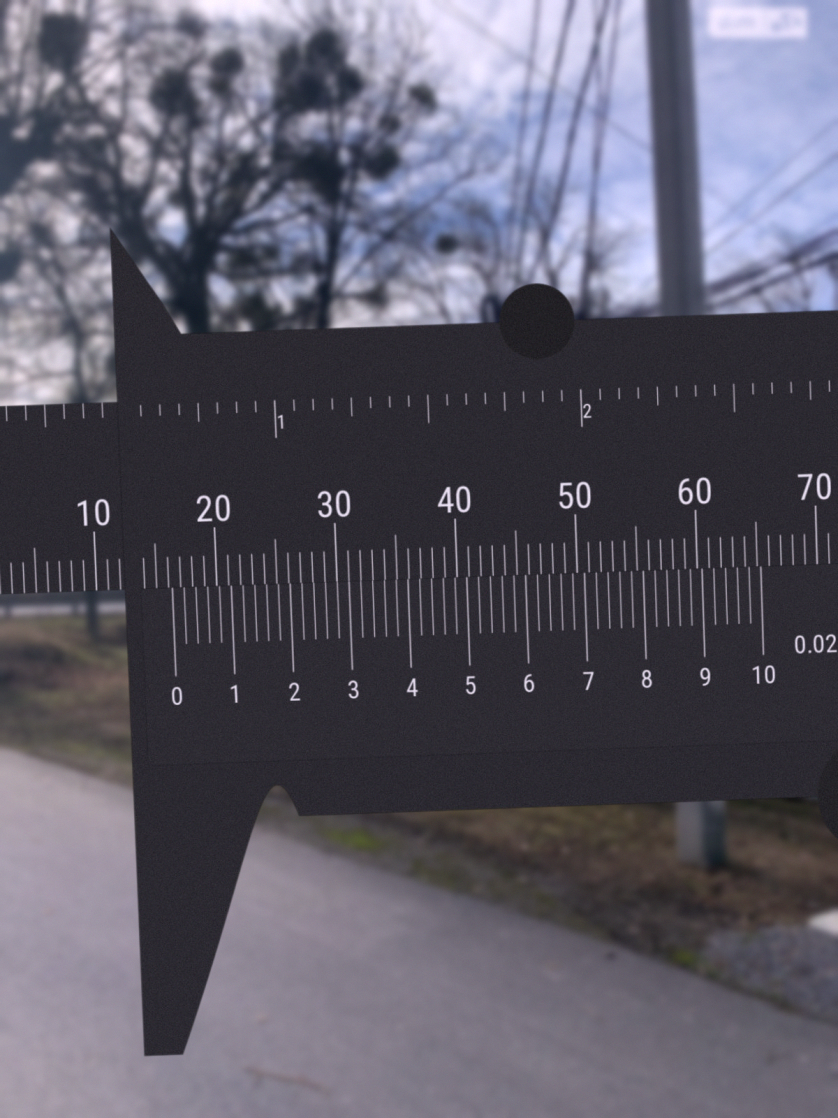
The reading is 16.3 mm
